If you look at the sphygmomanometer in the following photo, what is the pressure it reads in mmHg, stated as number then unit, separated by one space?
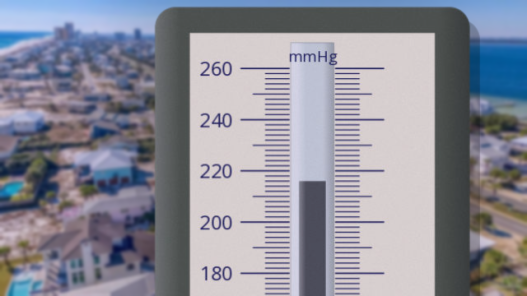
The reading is 216 mmHg
